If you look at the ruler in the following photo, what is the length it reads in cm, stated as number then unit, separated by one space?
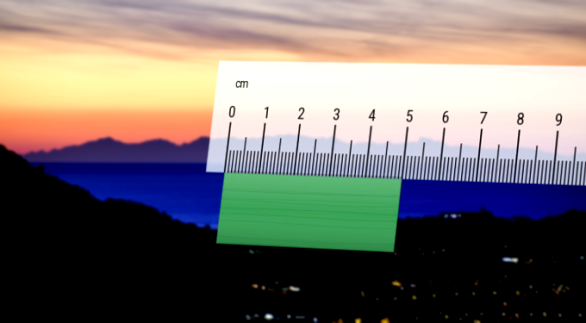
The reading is 5 cm
